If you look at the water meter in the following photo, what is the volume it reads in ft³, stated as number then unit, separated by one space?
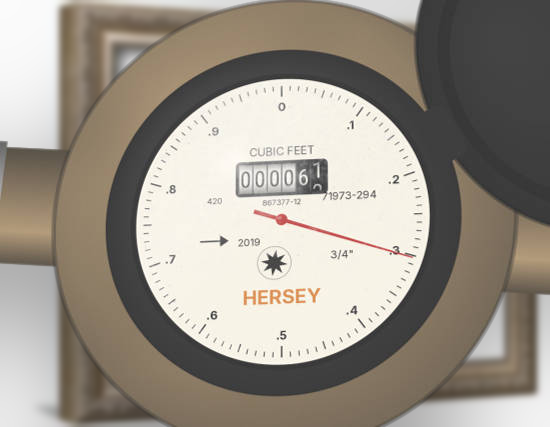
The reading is 61.30 ft³
